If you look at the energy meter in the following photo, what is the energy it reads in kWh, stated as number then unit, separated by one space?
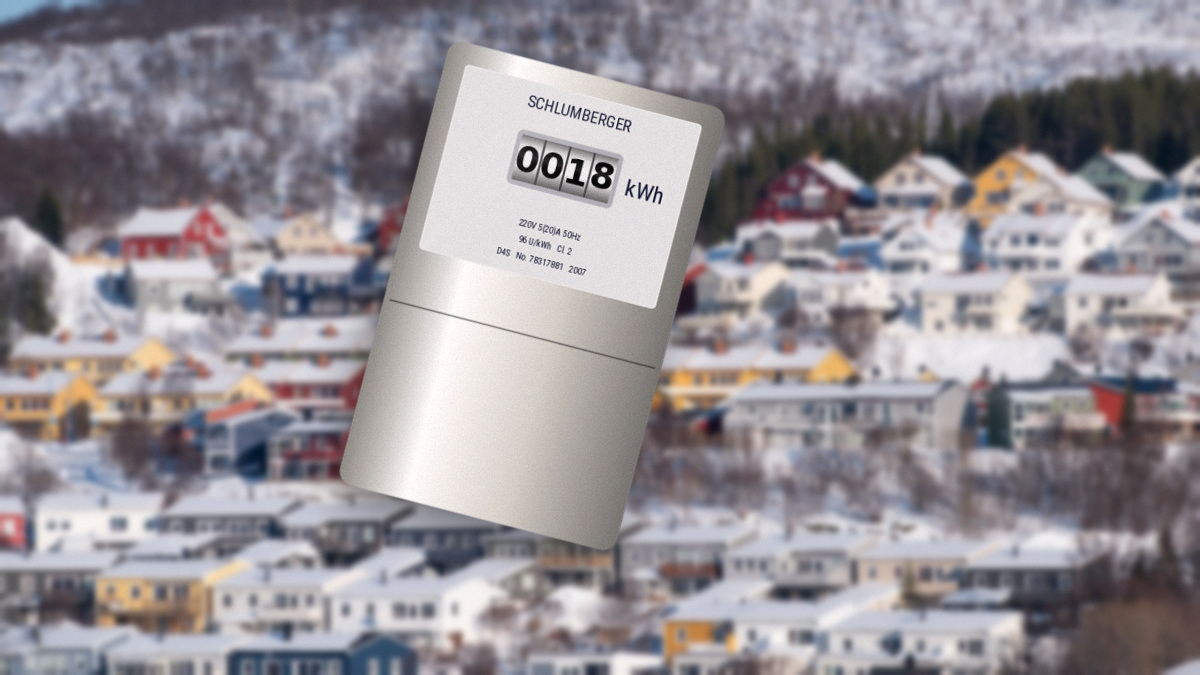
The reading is 18 kWh
